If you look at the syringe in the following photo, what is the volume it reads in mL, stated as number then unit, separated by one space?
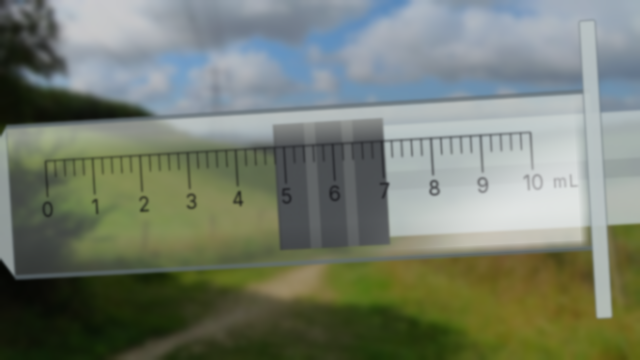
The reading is 4.8 mL
